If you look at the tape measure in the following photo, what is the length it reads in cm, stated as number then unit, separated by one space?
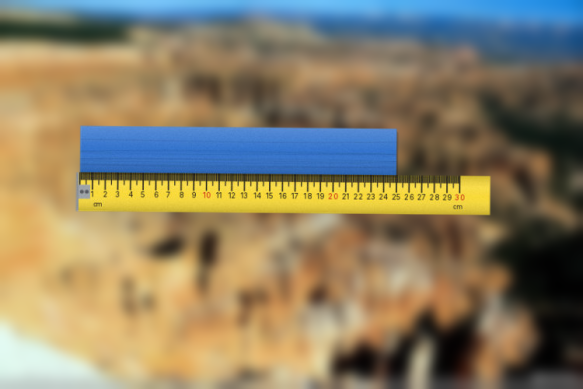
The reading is 25 cm
